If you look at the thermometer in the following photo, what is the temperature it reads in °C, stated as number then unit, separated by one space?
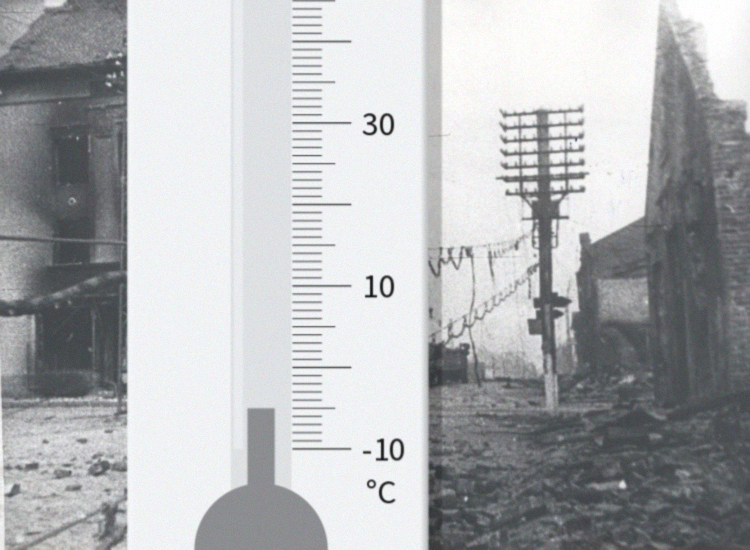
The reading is -5 °C
